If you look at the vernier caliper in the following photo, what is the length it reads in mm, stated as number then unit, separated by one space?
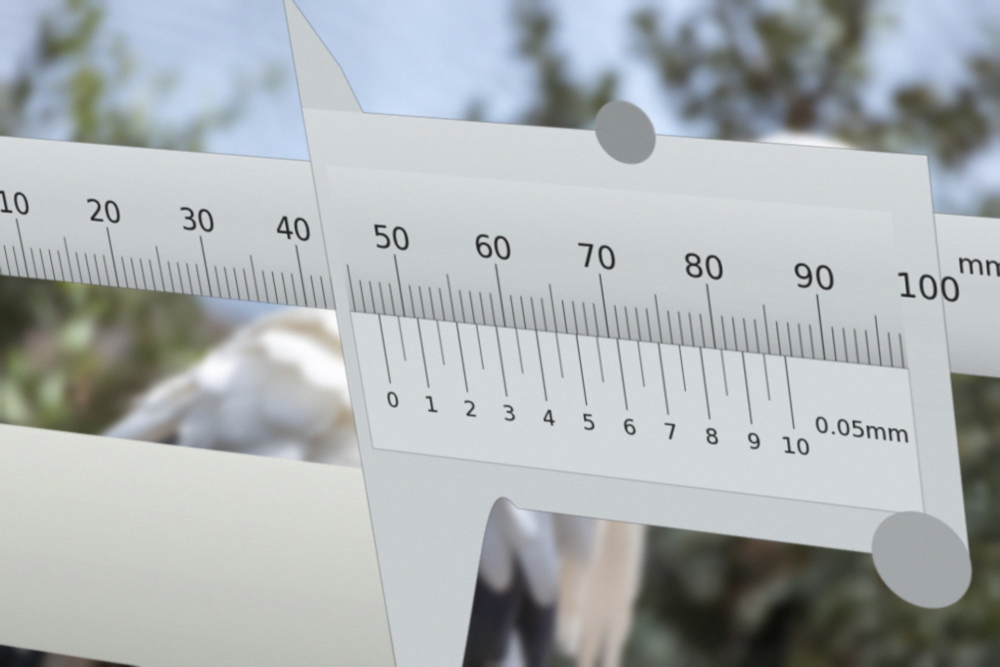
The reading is 47.4 mm
